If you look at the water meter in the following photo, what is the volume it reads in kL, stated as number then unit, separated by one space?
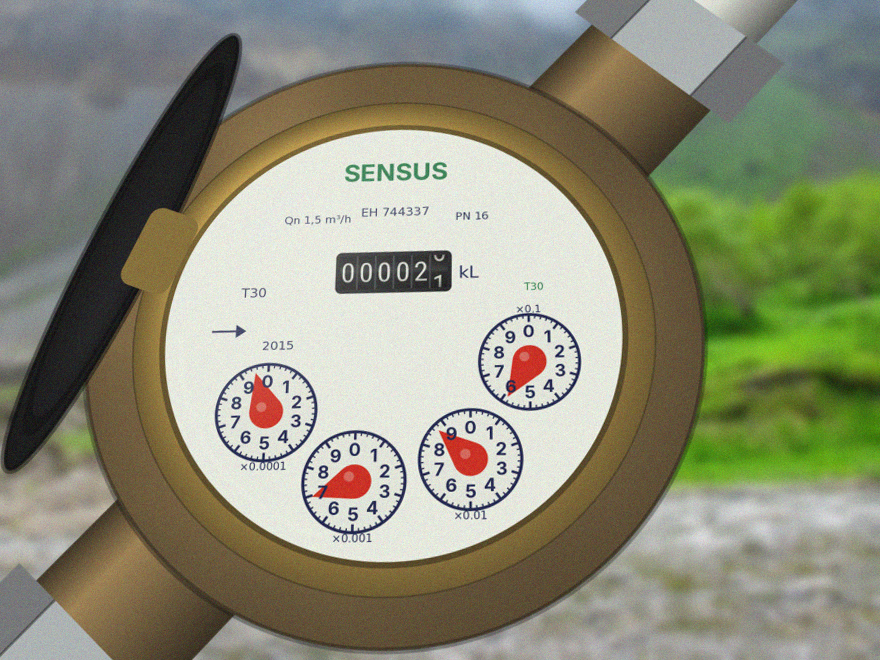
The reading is 20.5869 kL
